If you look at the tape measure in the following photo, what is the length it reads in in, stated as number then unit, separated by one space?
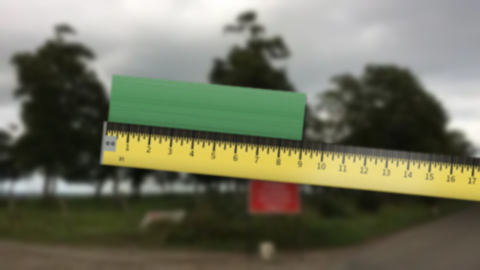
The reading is 9 in
